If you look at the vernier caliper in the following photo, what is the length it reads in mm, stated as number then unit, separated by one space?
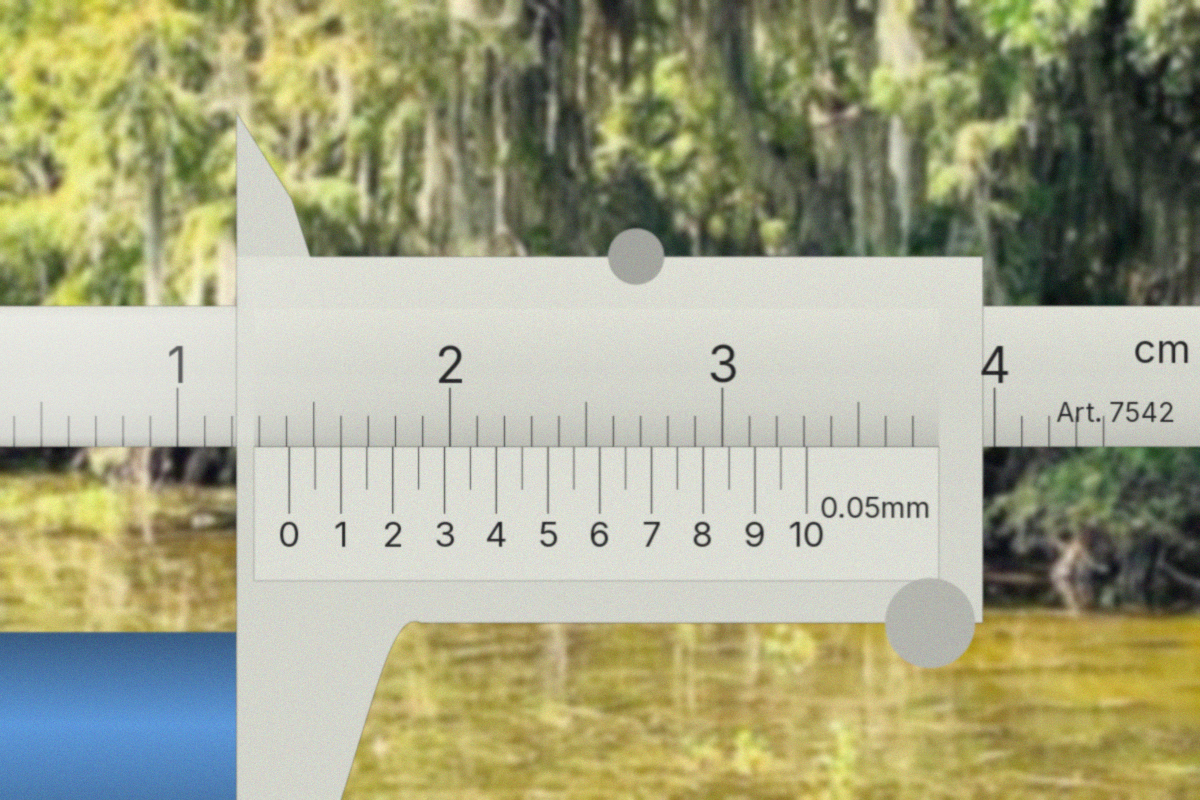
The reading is 14.1 mm
